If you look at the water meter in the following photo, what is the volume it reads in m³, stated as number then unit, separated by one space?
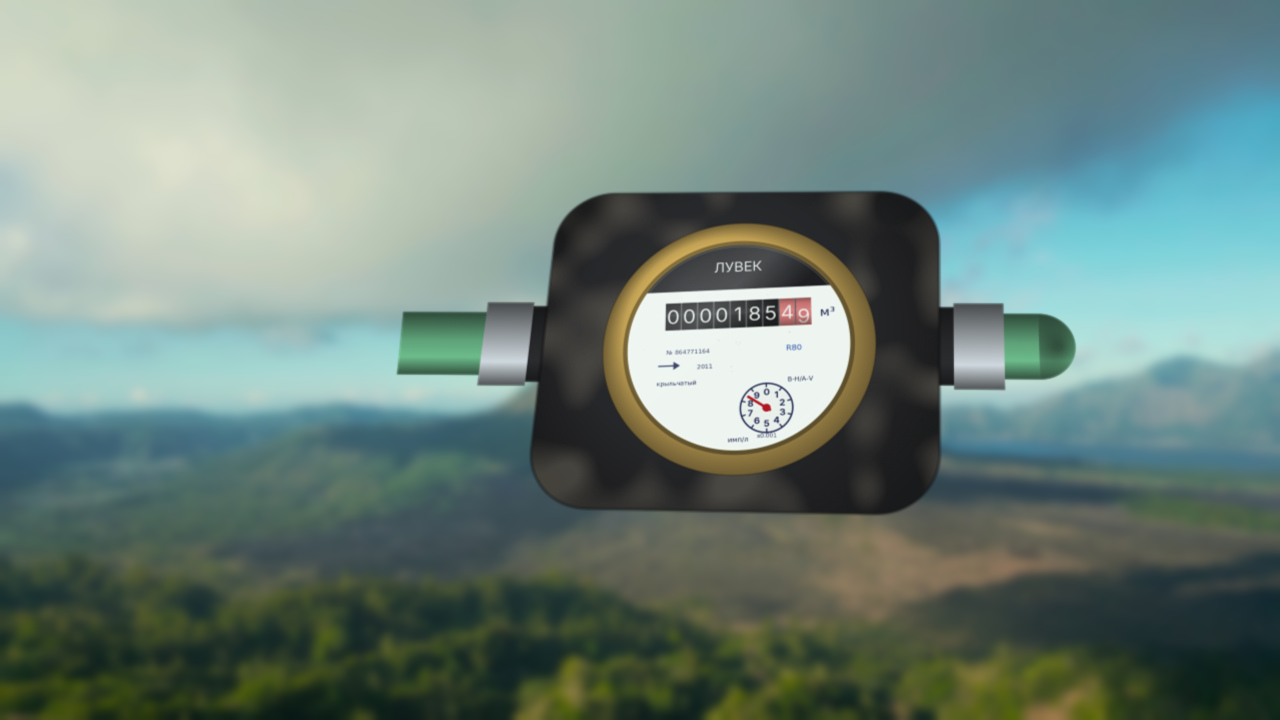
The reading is 185.488 m³
